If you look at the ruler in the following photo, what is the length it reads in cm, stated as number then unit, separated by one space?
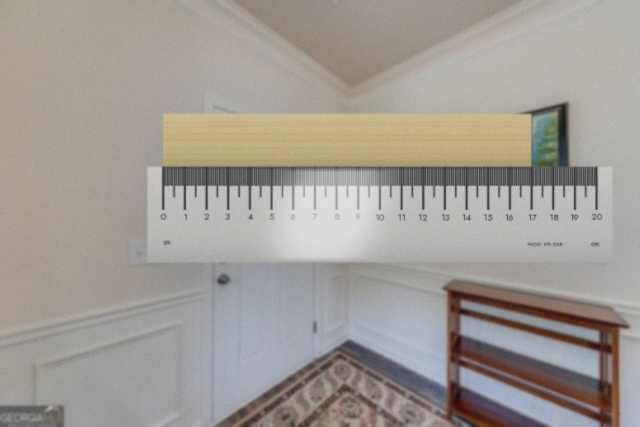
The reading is 17 cm
